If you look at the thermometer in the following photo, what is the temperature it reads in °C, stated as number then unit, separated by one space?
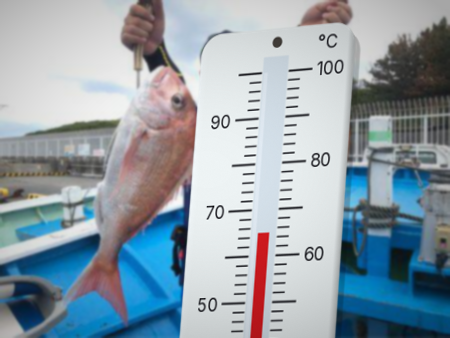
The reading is 65 °C
